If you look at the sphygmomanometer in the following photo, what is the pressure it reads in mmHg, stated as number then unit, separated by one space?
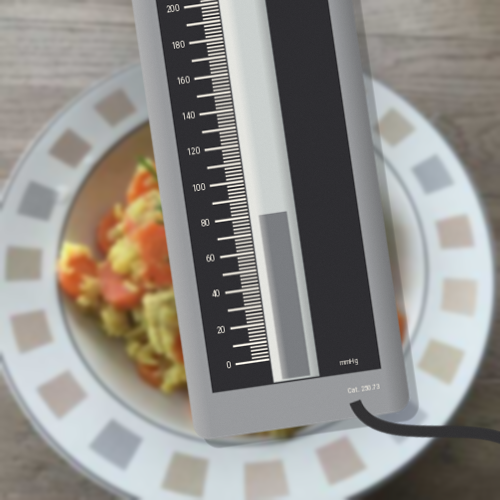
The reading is 80 mmHg
